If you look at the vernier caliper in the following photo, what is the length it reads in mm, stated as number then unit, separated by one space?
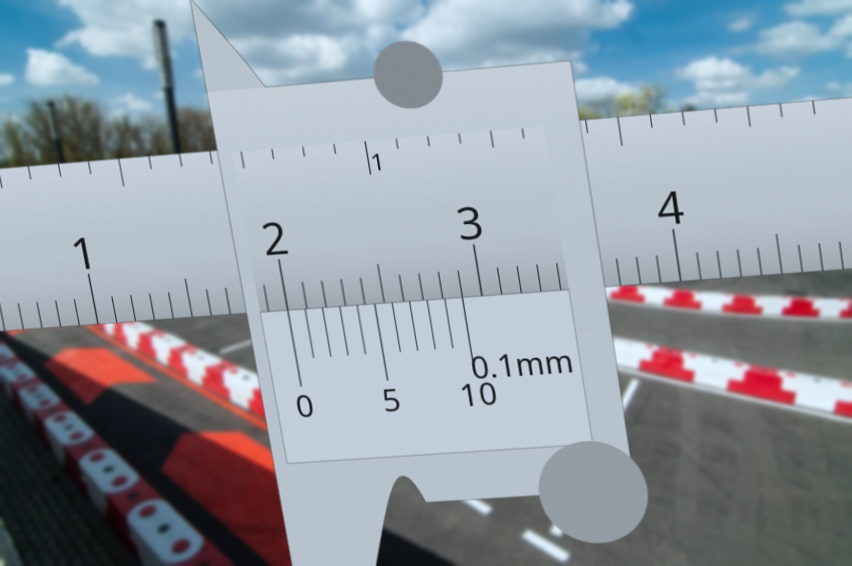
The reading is 20.0 mm
